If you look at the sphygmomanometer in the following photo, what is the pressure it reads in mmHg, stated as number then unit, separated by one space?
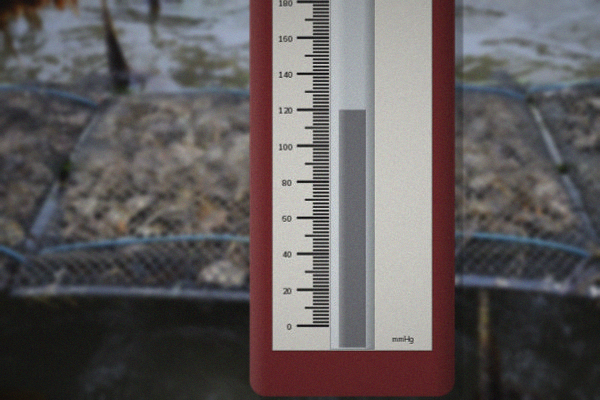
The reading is 120 mmHg
